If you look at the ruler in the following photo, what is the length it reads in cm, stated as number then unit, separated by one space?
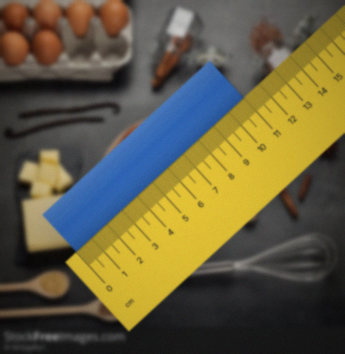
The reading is 11 cm
